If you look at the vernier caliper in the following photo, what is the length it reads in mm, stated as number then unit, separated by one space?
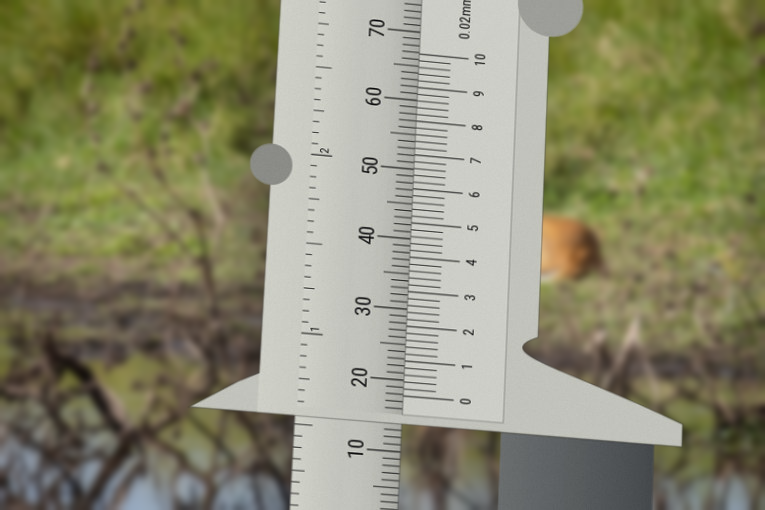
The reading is 17.8 mm
